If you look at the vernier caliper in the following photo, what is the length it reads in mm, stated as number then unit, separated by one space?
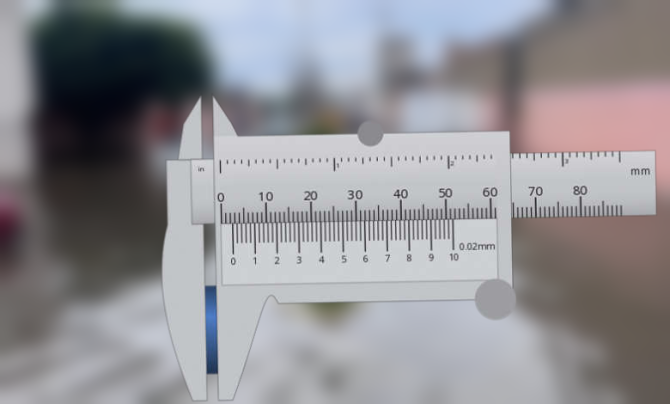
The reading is 2.5 mm
